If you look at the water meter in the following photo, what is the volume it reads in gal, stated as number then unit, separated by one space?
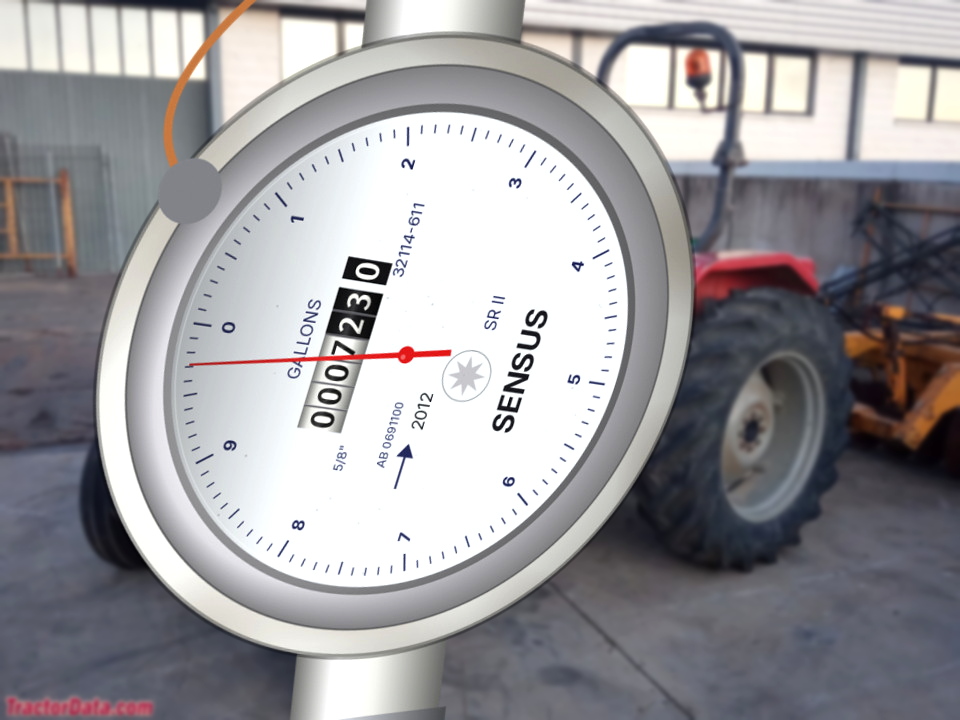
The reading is 7229.7 gal
